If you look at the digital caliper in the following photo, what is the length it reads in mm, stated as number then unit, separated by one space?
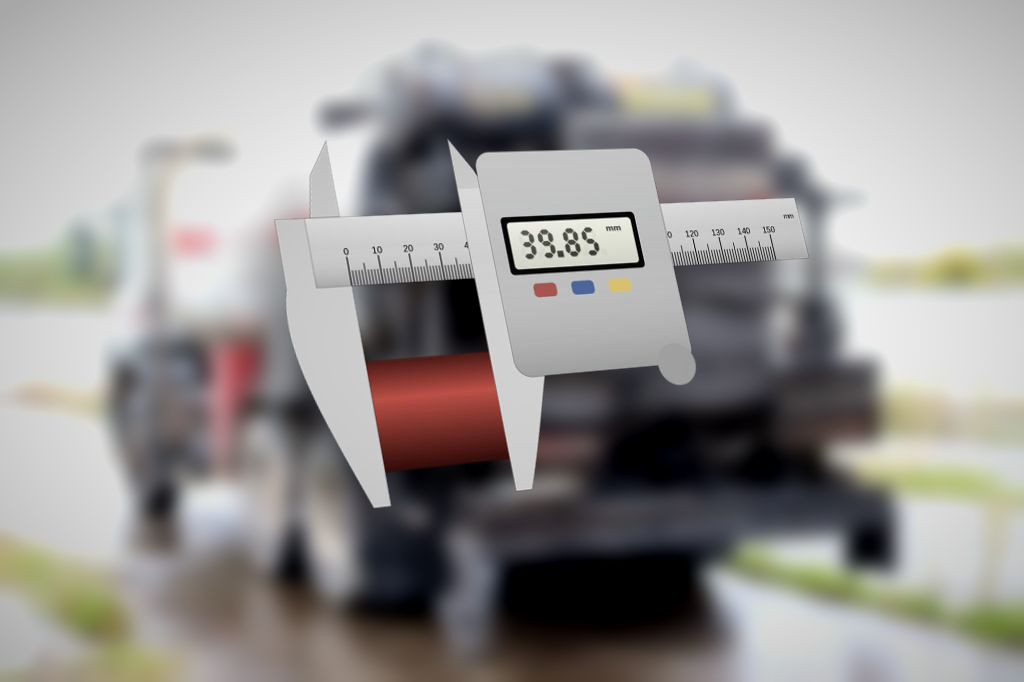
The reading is 39.85 mm
